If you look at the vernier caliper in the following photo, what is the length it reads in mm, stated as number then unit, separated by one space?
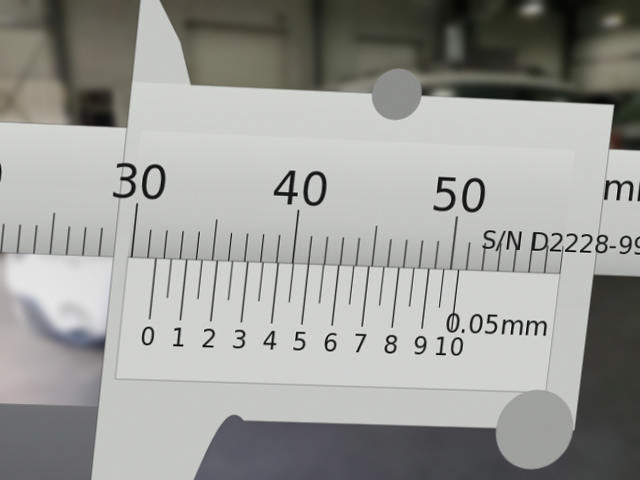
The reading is 31.5 mm
